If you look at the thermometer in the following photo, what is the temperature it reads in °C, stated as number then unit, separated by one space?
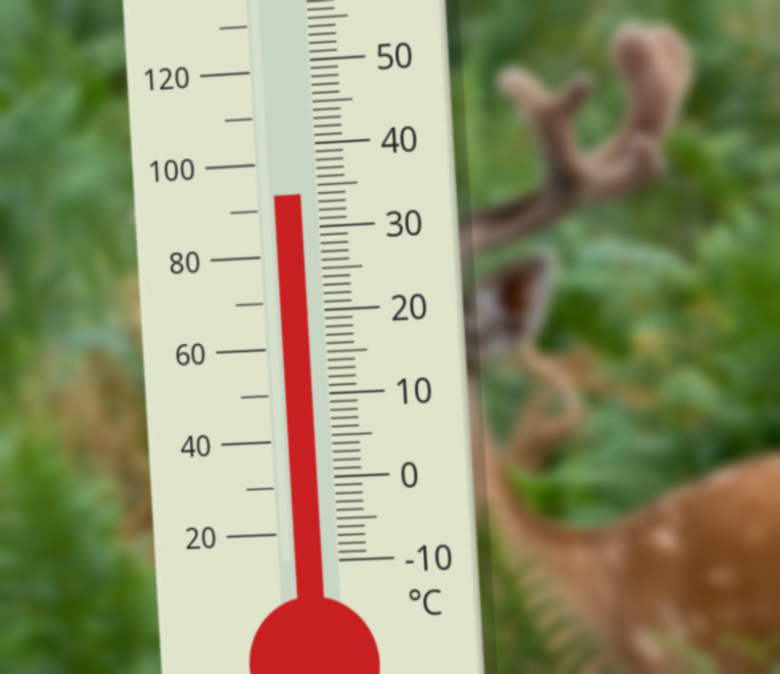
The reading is 34 °C
